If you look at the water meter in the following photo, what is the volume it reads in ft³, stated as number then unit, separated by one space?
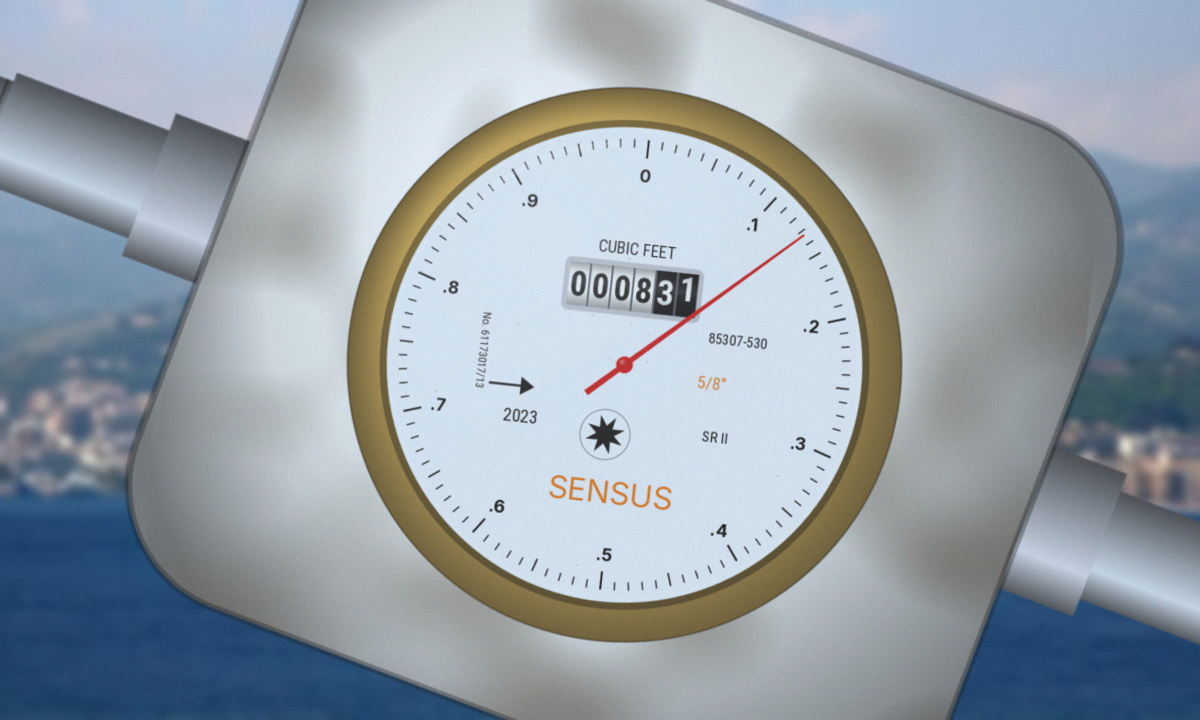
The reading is 831.13 ft³
